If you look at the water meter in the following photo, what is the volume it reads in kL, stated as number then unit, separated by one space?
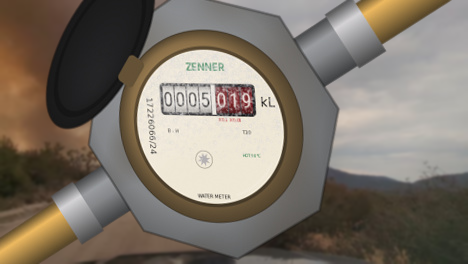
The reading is 5.019 kL
